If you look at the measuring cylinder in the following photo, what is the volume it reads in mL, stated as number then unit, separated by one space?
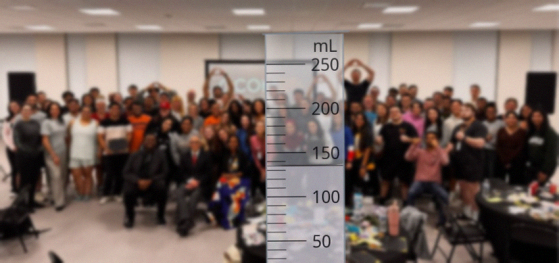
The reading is 135 mL
